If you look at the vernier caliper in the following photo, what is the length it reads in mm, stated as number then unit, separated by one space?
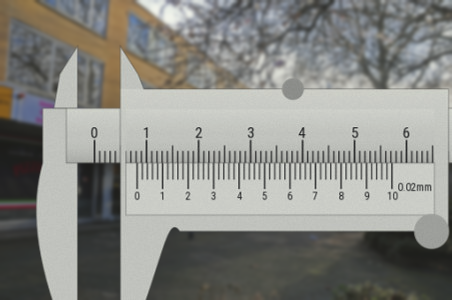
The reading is 8.2 mm
